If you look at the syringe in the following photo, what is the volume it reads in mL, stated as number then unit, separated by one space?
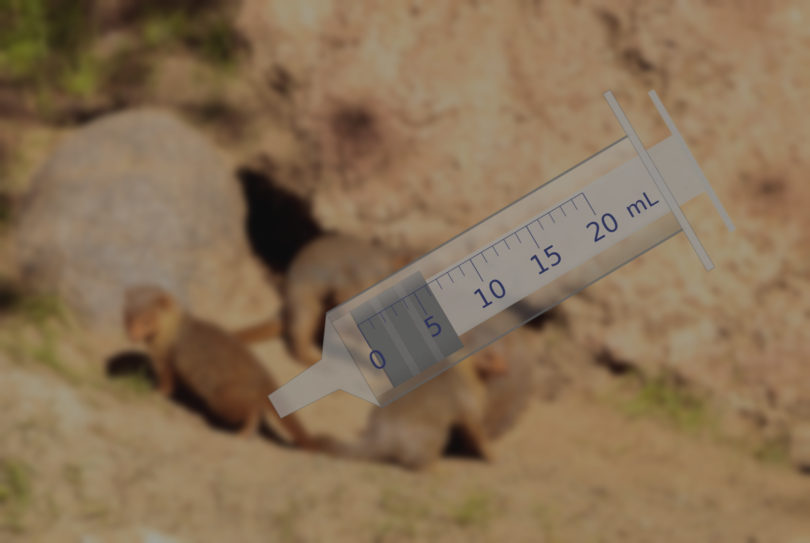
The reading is 0 mL
